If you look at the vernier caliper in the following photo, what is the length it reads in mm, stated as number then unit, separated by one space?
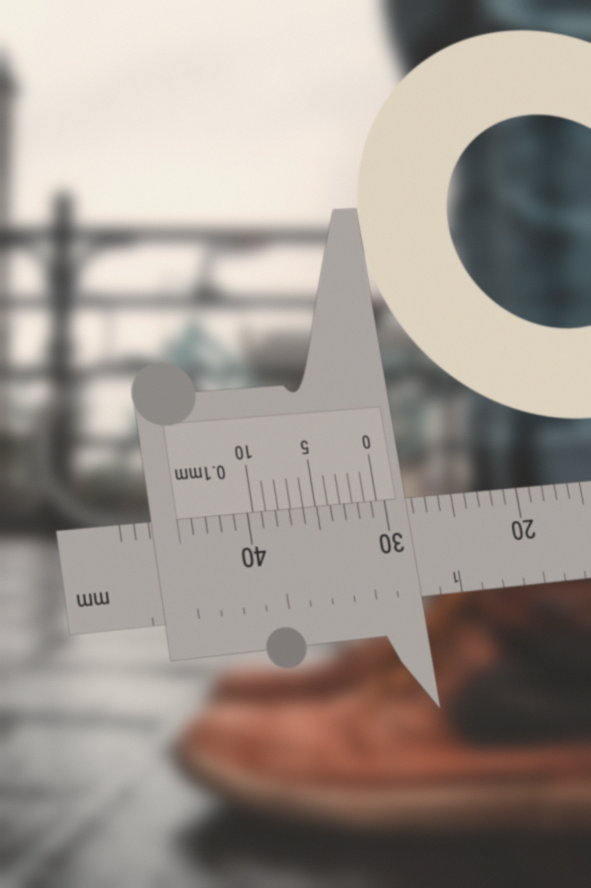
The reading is 30.6 mm
